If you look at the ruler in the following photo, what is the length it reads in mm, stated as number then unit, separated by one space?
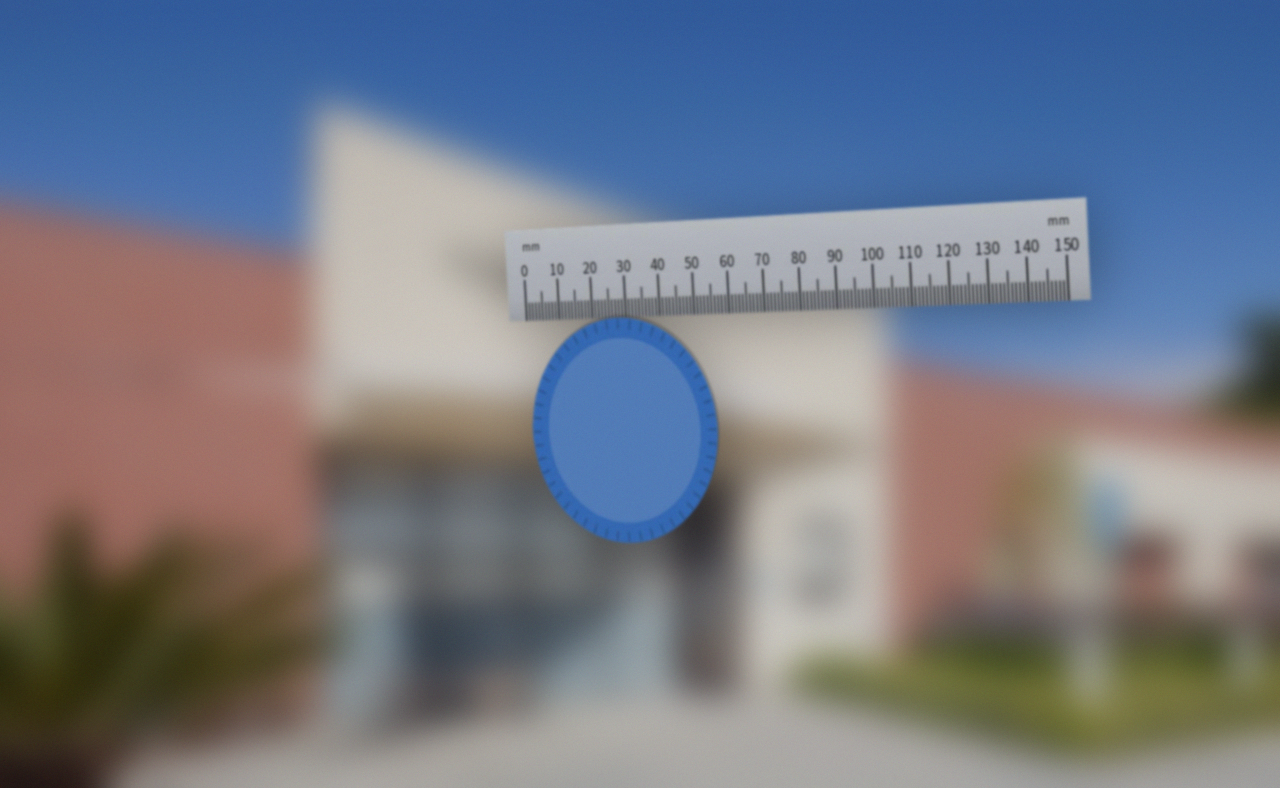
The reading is 55 mm
